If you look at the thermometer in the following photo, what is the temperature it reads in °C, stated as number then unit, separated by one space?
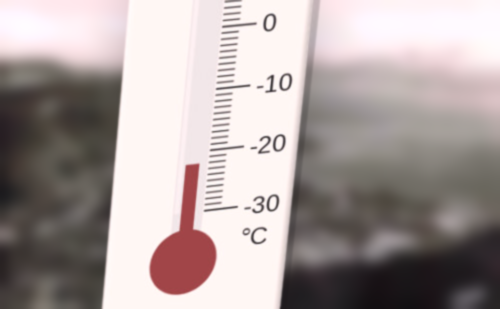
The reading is -22 °C
